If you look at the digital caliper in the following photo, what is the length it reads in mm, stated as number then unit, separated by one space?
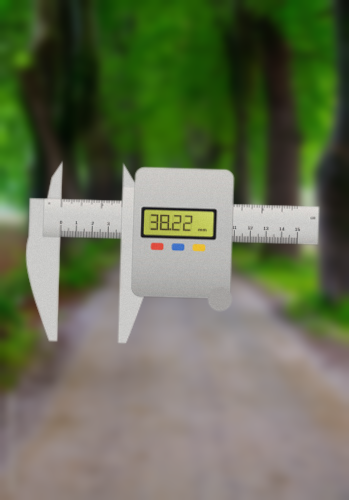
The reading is 38.22 mm
